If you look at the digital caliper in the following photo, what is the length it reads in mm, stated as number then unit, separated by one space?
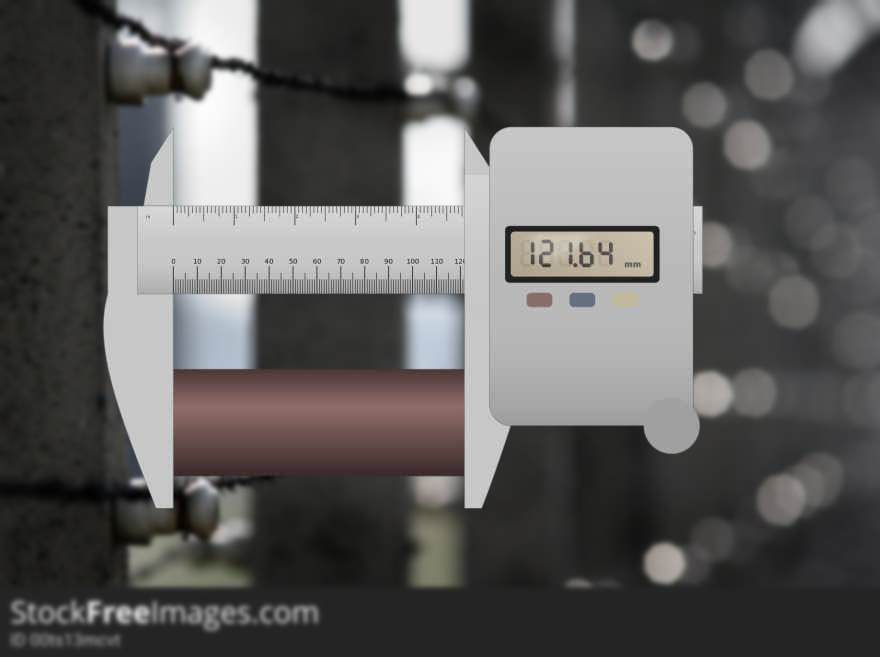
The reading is 121.64 mm
